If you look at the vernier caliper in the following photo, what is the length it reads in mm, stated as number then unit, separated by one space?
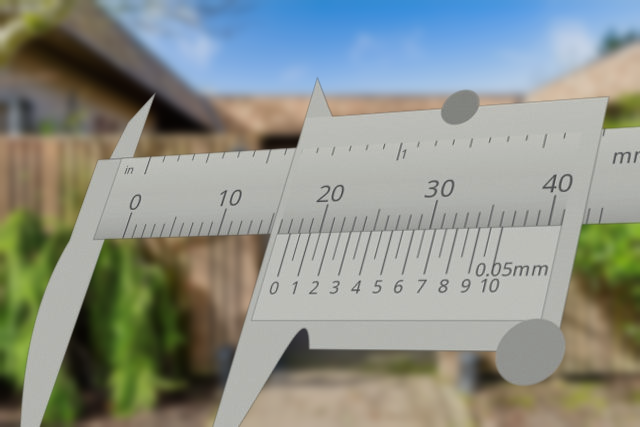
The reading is 17.2 mm
